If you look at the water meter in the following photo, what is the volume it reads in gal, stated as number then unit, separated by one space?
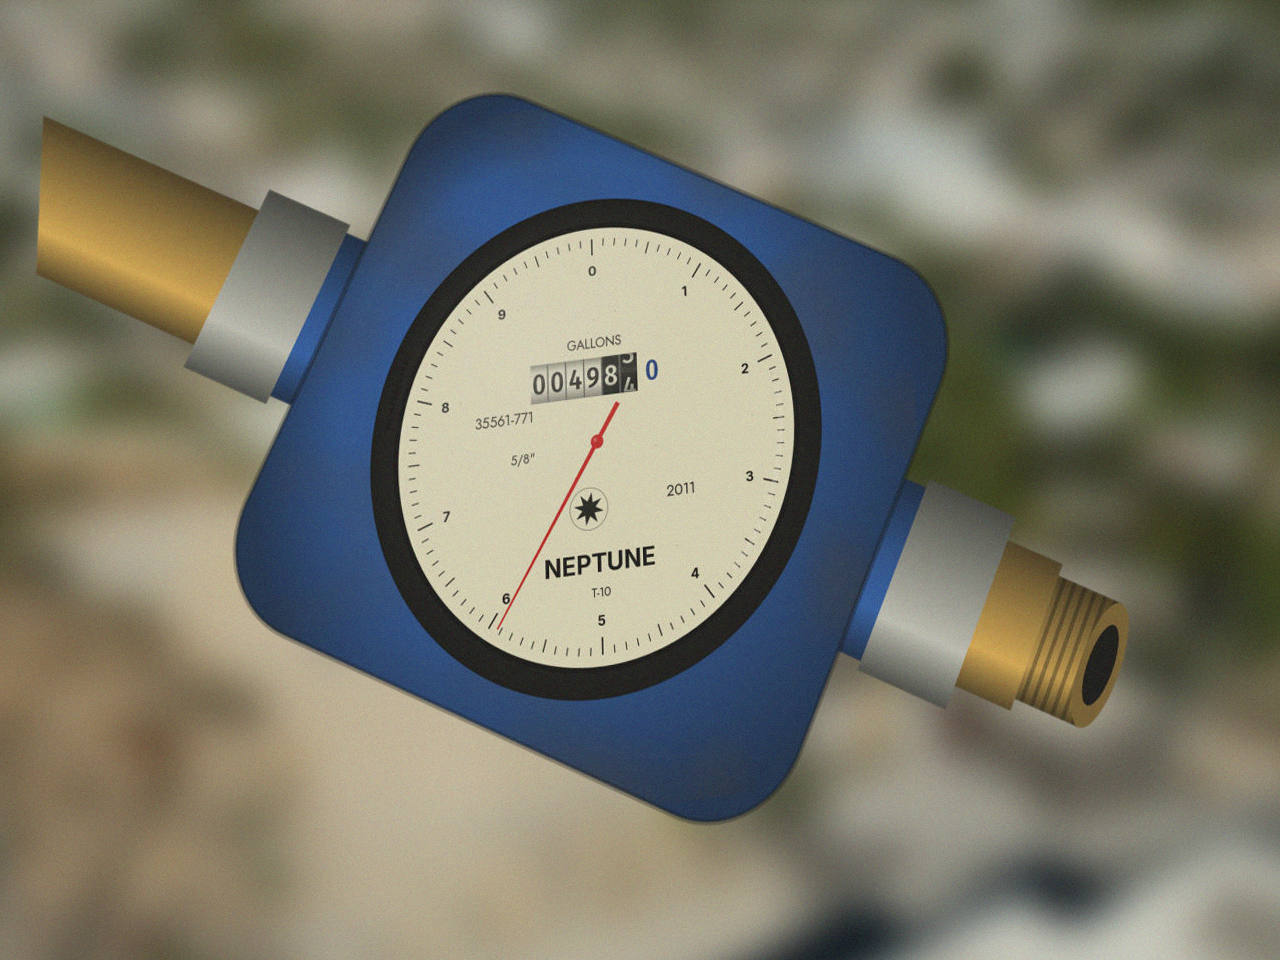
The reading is 49835.9 gal
